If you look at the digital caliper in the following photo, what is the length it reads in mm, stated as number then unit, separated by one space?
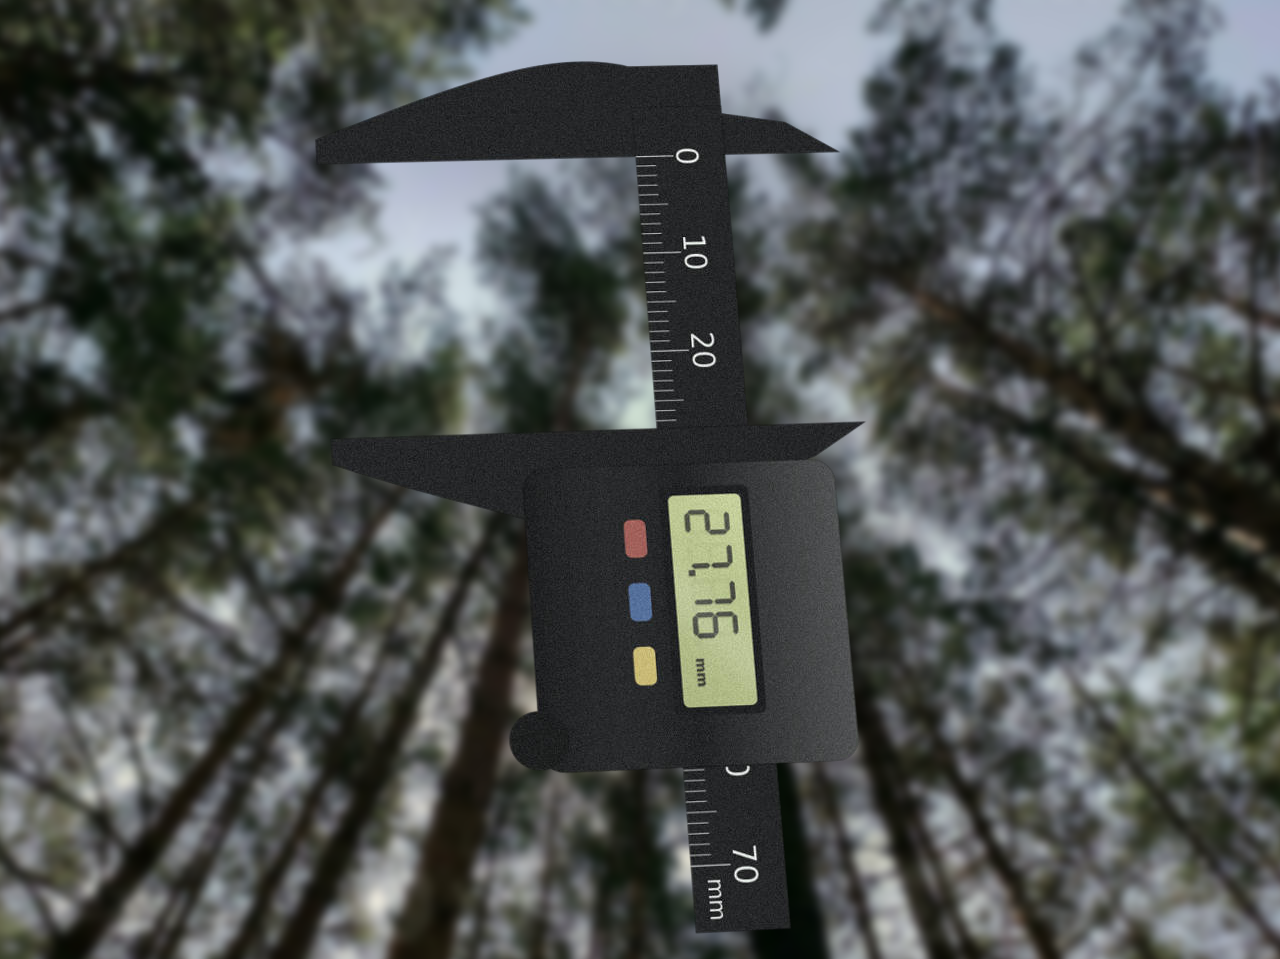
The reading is 27.76 mm
